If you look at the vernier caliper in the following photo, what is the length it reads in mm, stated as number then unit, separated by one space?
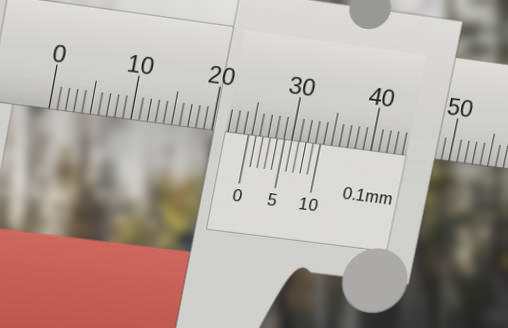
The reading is 24.6 mm
